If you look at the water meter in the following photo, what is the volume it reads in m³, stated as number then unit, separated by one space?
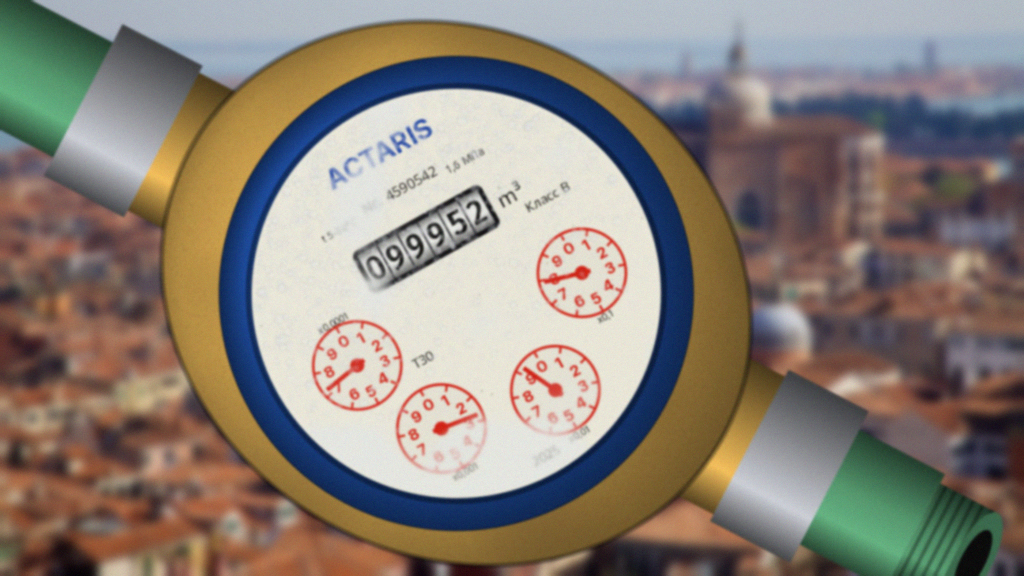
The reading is 99952.7927 m³
